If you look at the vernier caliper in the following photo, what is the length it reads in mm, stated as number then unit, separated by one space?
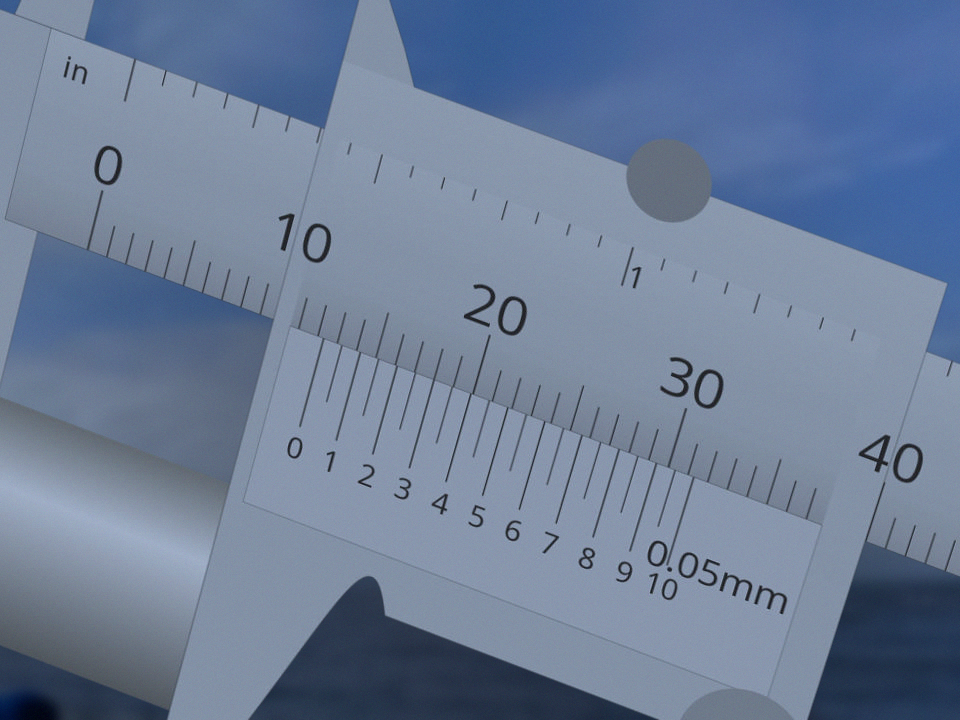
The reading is 12.3 mm
